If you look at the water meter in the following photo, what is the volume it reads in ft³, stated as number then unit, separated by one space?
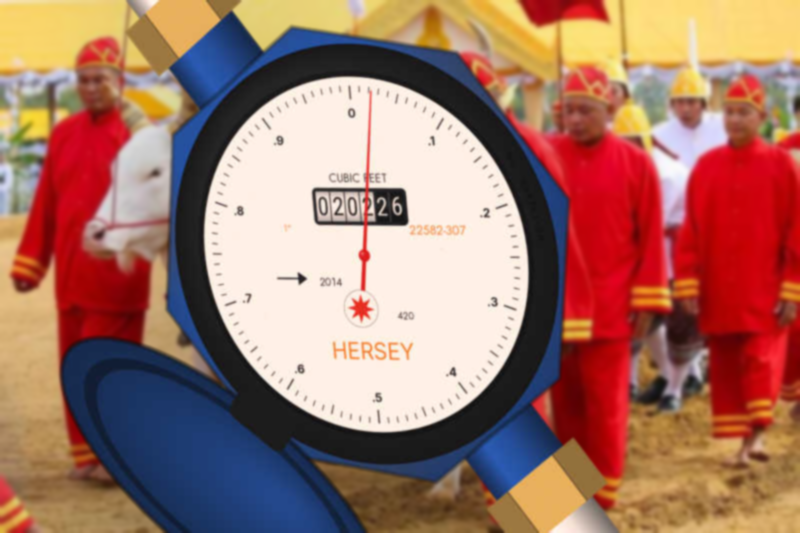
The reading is 20226.02 ft³
